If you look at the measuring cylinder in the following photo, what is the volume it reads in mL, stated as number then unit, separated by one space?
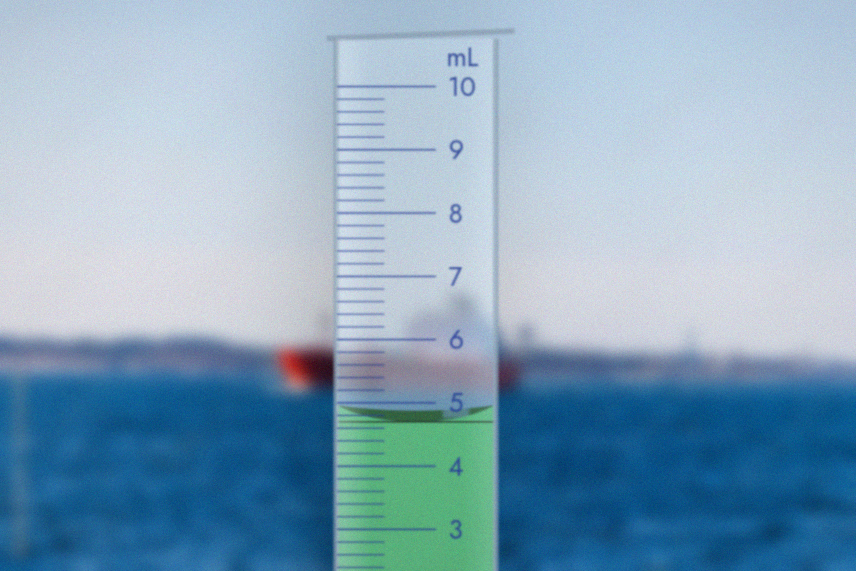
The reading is 4.7 mL
